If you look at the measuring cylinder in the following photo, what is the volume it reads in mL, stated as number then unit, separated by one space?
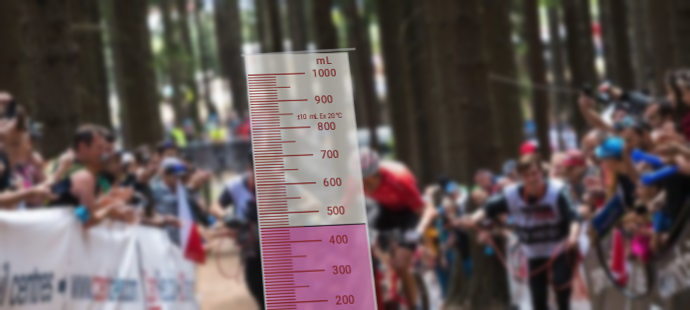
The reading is 450 mL
